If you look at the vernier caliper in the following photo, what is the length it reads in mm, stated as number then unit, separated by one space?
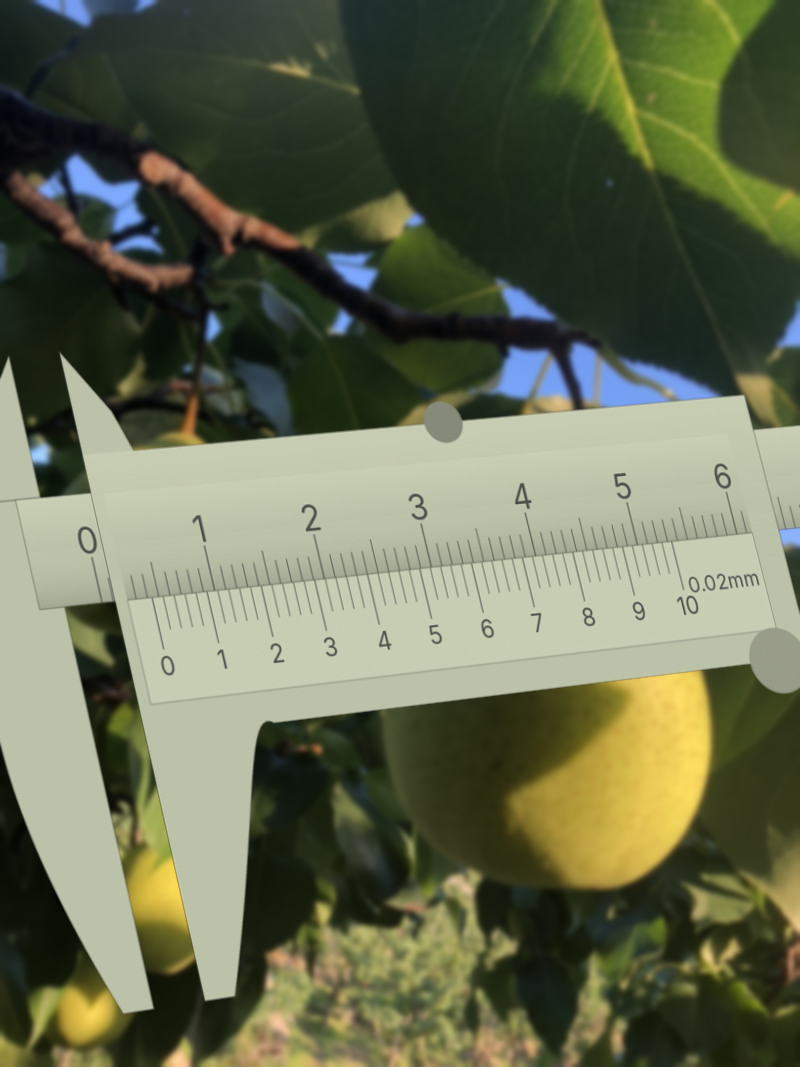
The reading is 4.4 mm
